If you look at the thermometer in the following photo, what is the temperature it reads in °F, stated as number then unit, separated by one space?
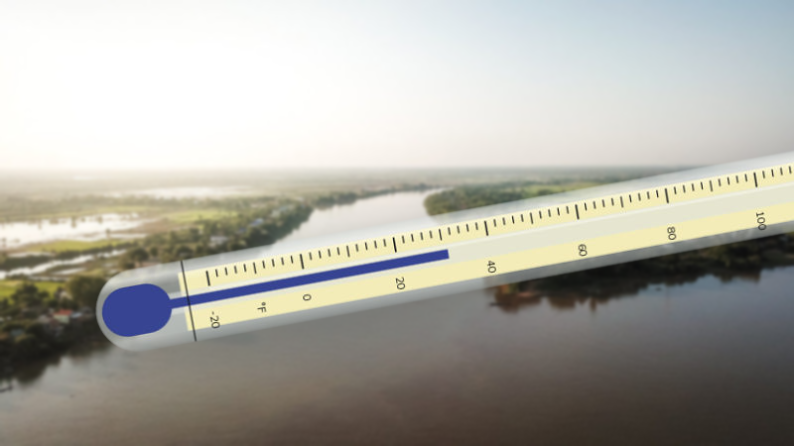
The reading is 31 °F
